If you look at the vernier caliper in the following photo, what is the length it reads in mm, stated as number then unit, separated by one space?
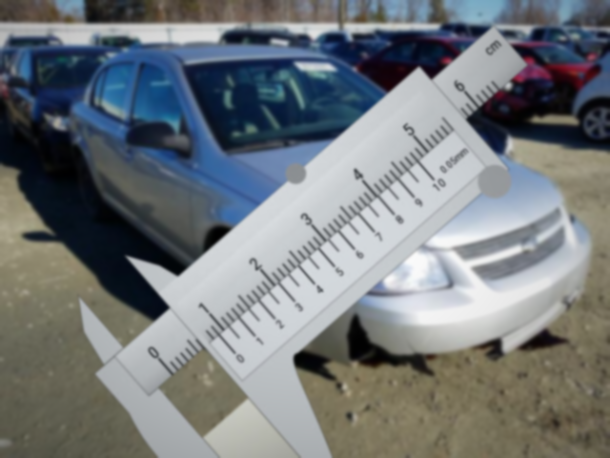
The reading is 9.0 mm
